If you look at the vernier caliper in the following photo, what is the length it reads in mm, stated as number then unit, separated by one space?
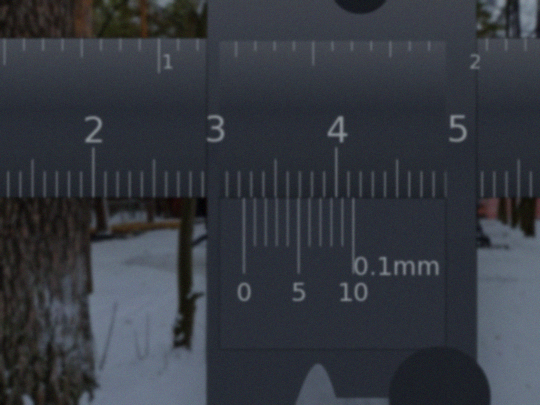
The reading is 32.4 mm
